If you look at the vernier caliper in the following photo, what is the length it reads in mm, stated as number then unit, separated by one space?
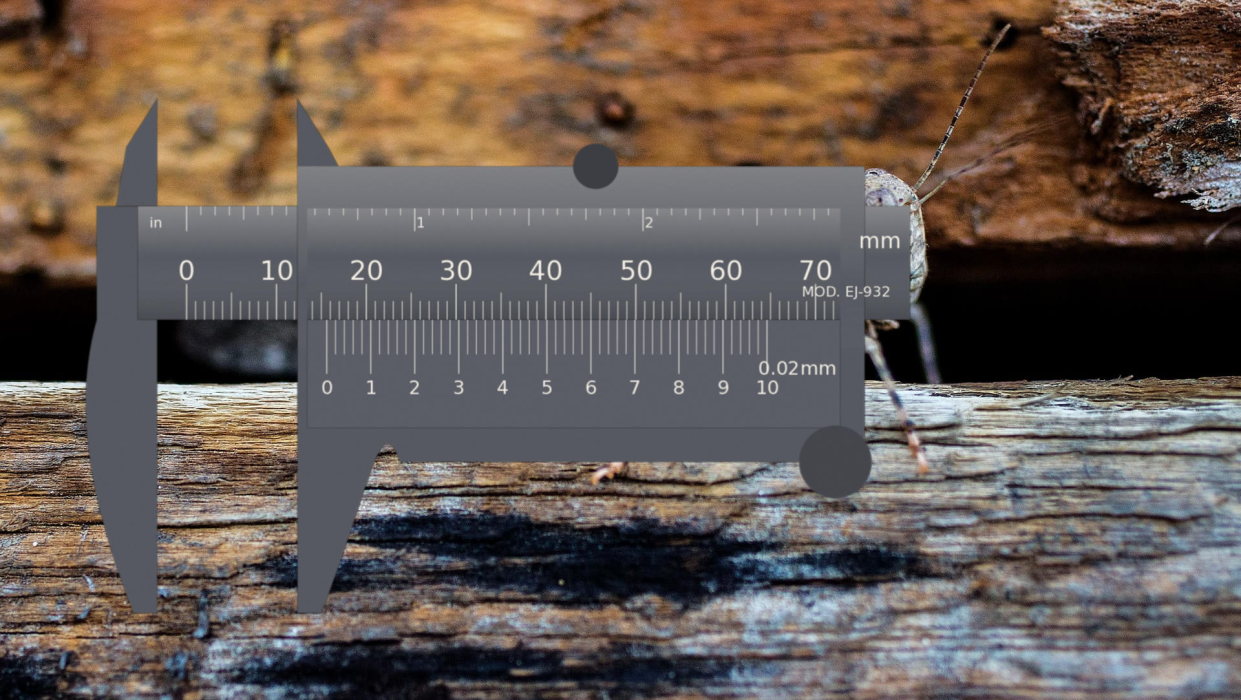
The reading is 15.6 mm
